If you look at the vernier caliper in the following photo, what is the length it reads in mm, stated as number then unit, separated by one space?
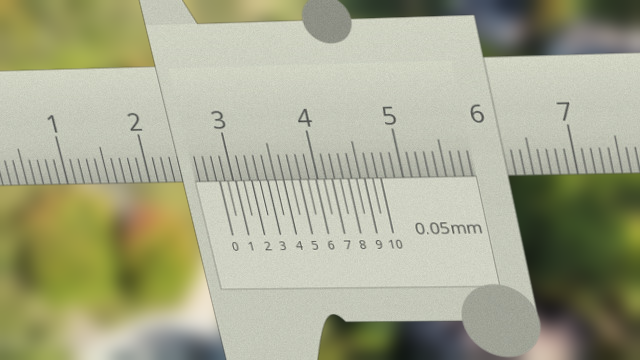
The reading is 28.4 mm
